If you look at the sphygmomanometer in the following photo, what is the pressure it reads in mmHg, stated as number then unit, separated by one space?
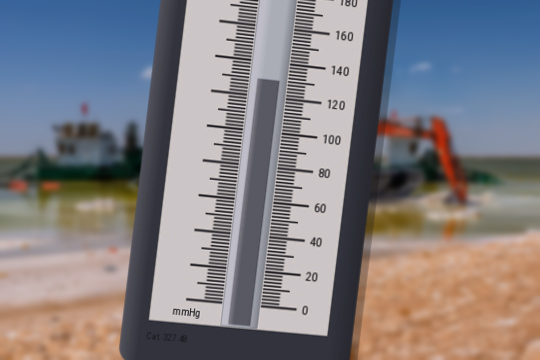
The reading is 130 mmHg
